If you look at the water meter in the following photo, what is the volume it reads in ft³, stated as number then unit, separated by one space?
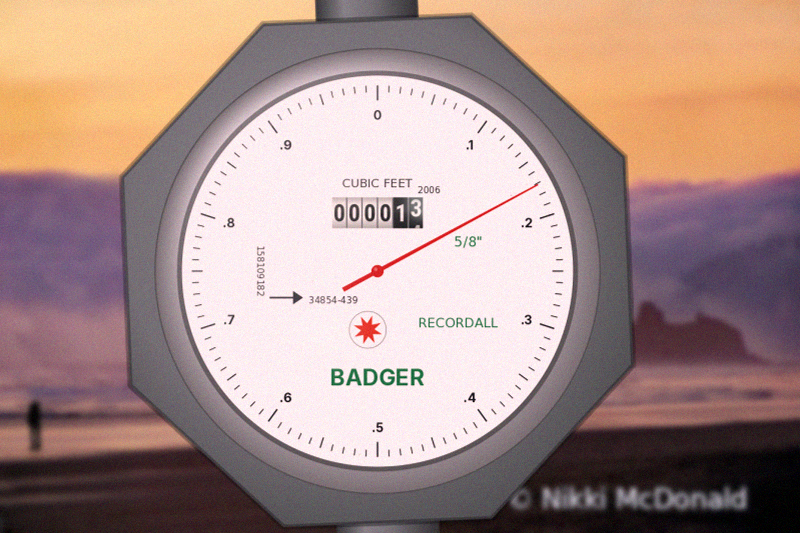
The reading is 13.17 ft³
